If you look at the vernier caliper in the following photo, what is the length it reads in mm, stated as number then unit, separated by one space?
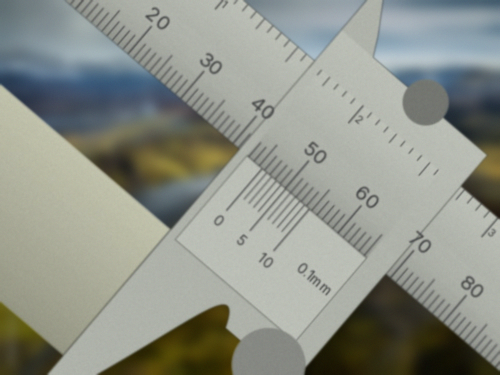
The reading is 45.6 mm
